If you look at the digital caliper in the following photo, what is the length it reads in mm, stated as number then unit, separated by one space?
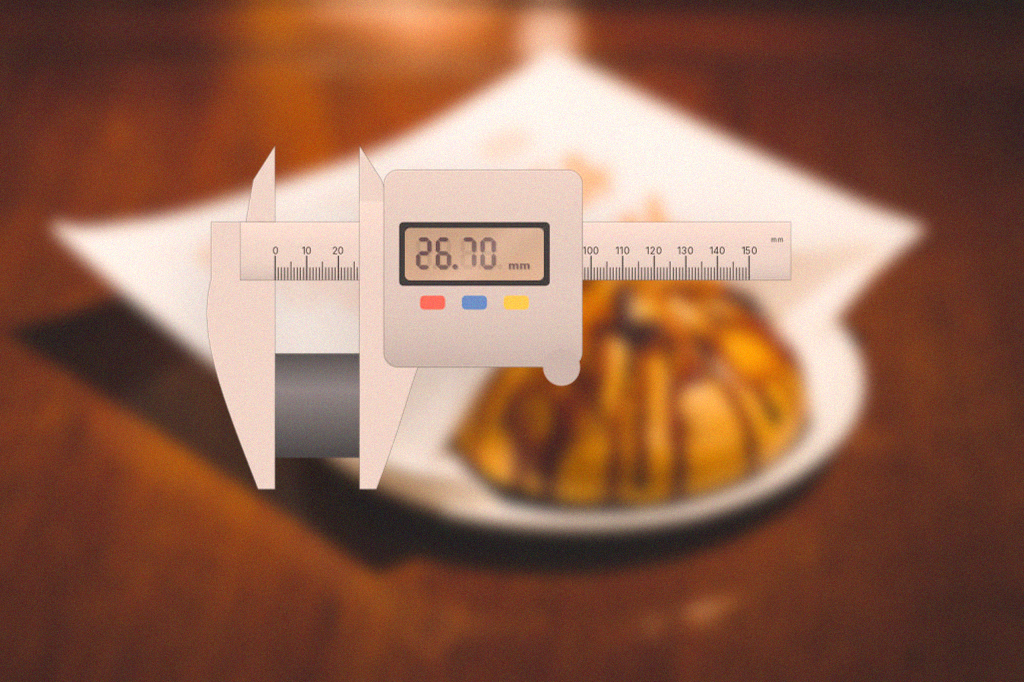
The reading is 26.70 mm
